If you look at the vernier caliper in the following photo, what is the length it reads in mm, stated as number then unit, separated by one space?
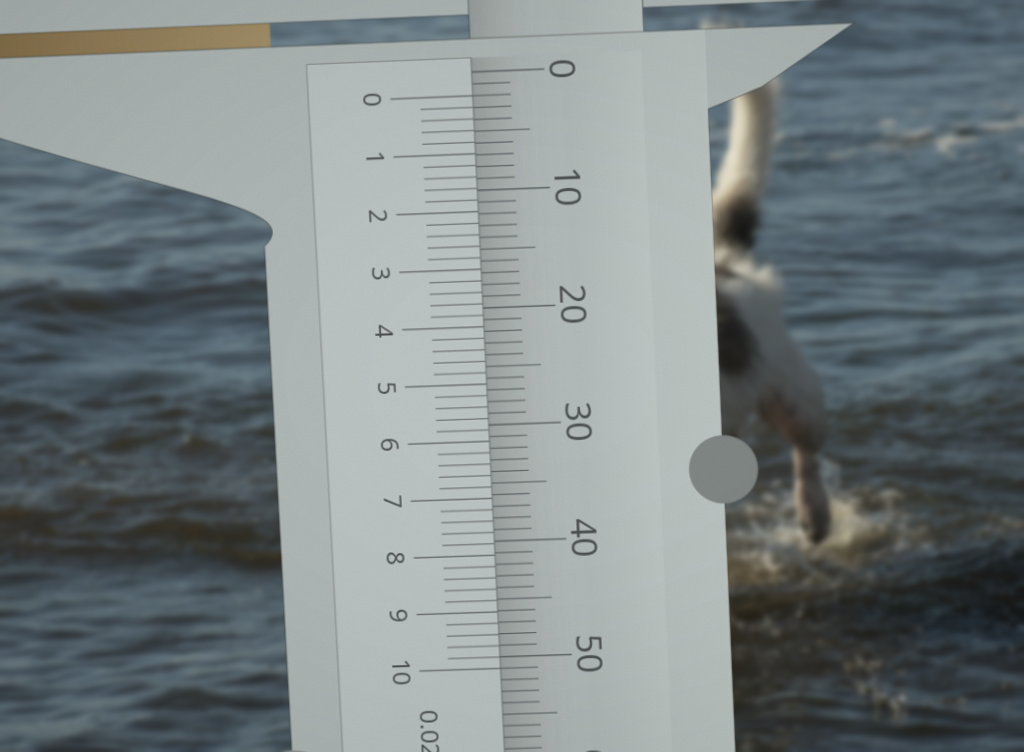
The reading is 2.0 mm
